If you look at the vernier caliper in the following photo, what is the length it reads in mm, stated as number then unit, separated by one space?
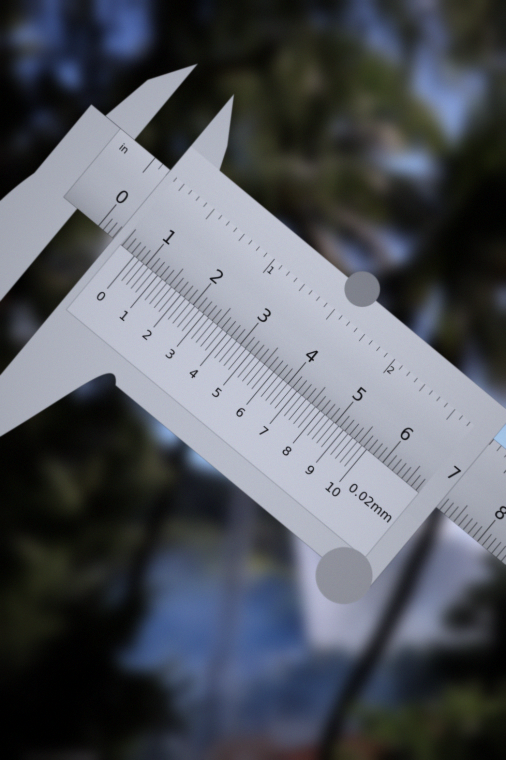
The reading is 7.6 mm
